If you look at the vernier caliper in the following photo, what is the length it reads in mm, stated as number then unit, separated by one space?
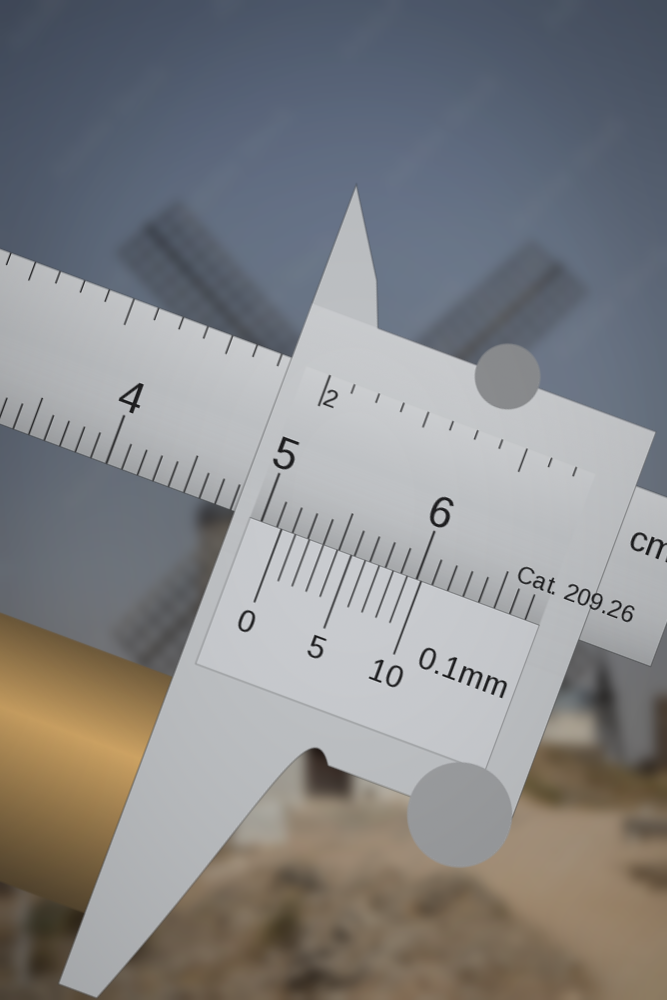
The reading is 51.3 mm
